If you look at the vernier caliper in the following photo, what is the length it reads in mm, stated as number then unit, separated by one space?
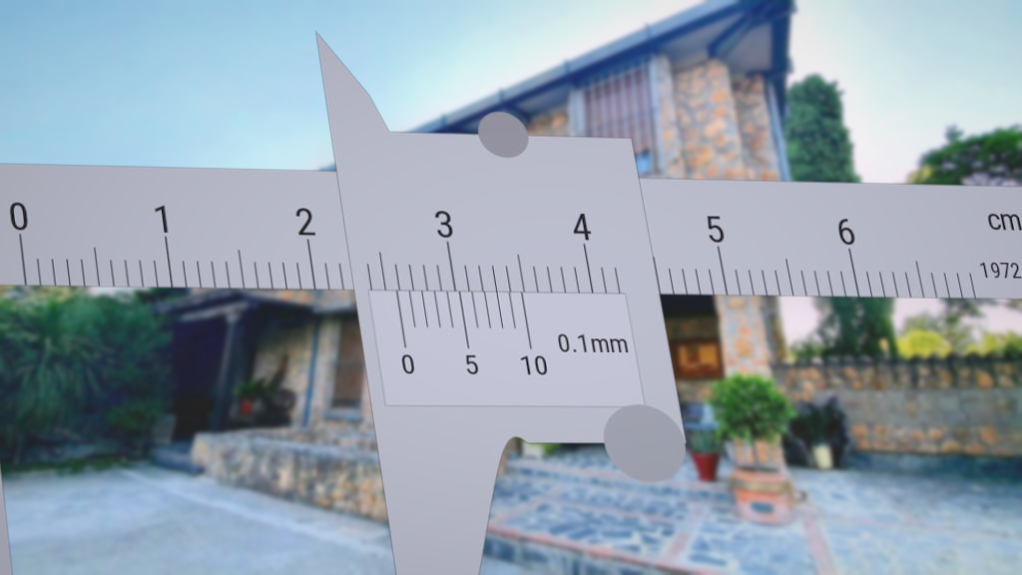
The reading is 25.8 mm
